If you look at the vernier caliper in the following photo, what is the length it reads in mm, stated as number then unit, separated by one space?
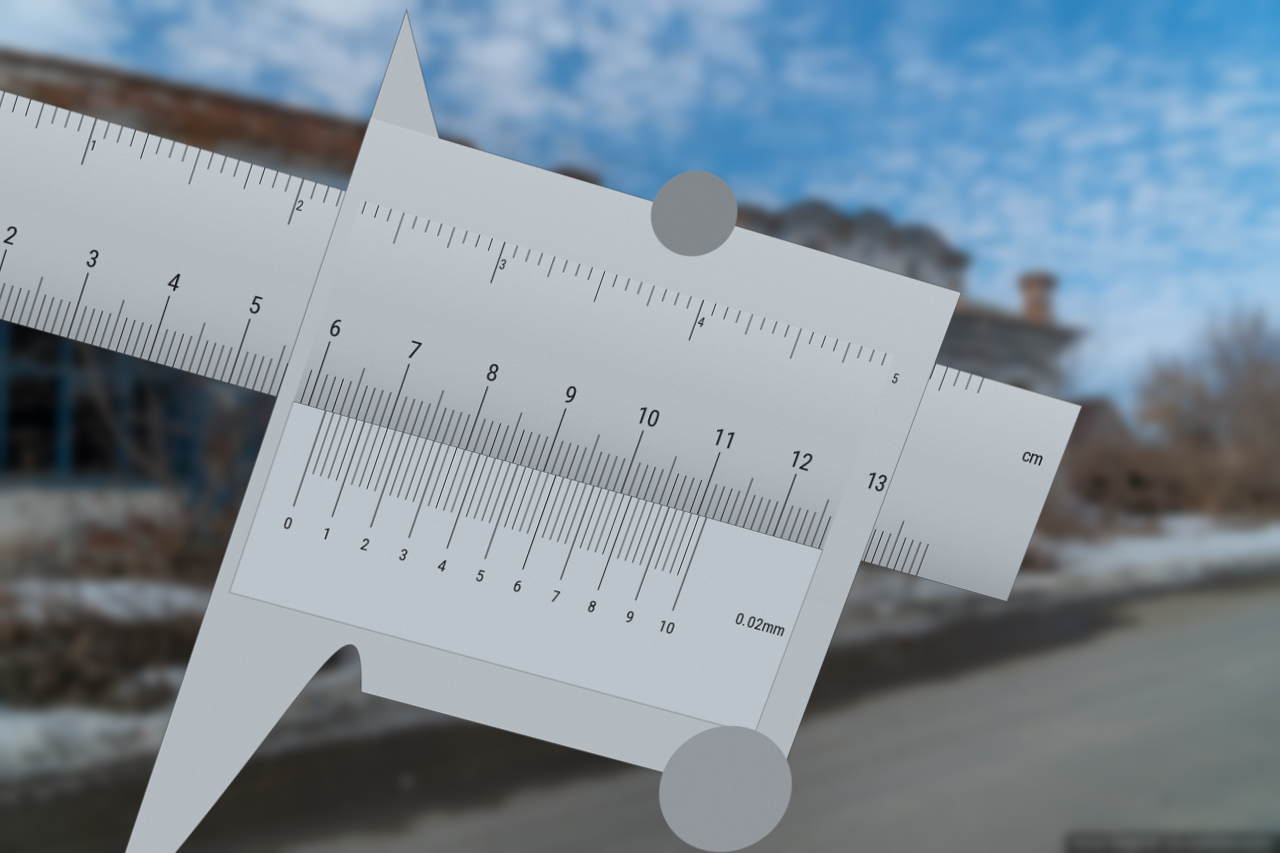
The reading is 62.2 mm
